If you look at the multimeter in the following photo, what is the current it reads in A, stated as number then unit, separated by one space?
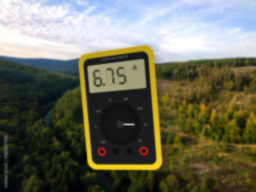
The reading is 6.75 A
